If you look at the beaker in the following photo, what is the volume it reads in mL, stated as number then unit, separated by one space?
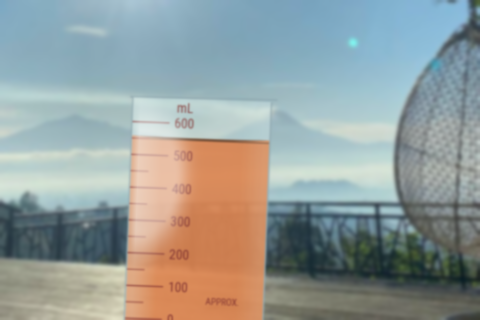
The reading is 550 mL
